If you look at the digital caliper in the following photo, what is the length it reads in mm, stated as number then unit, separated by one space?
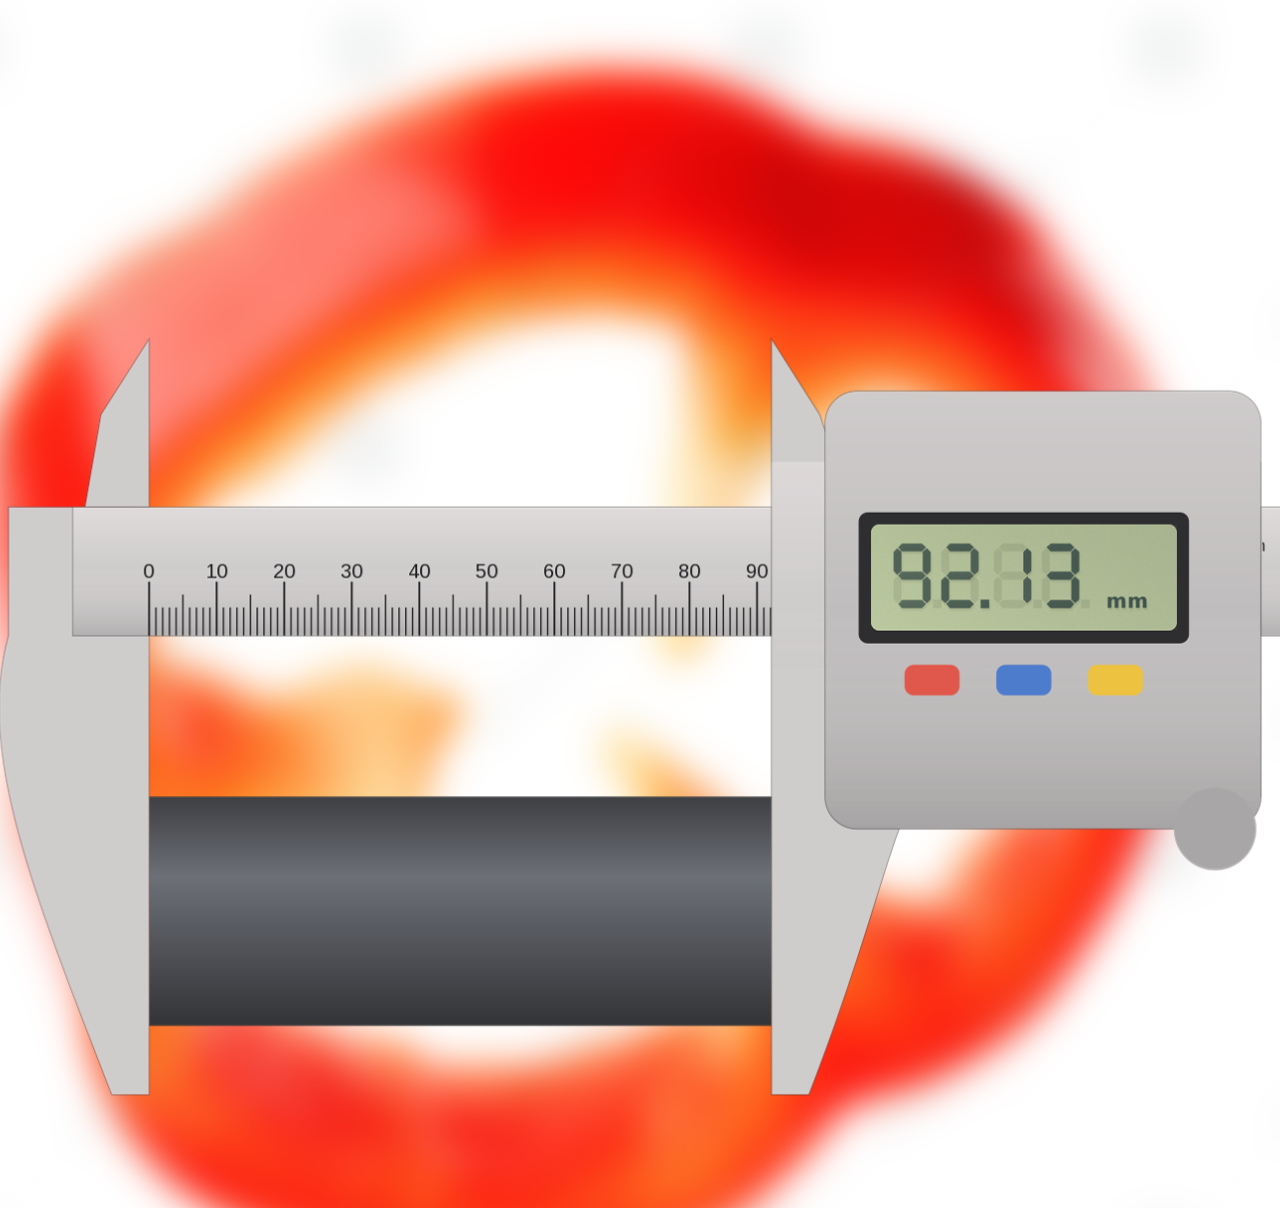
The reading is 92.13 mm
